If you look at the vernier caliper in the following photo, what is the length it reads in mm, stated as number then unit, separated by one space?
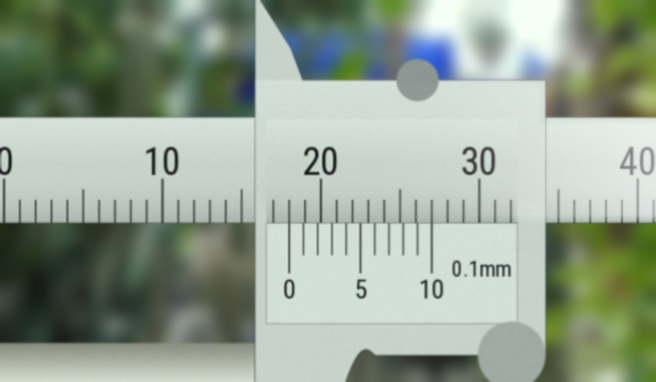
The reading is 18.0 mm
